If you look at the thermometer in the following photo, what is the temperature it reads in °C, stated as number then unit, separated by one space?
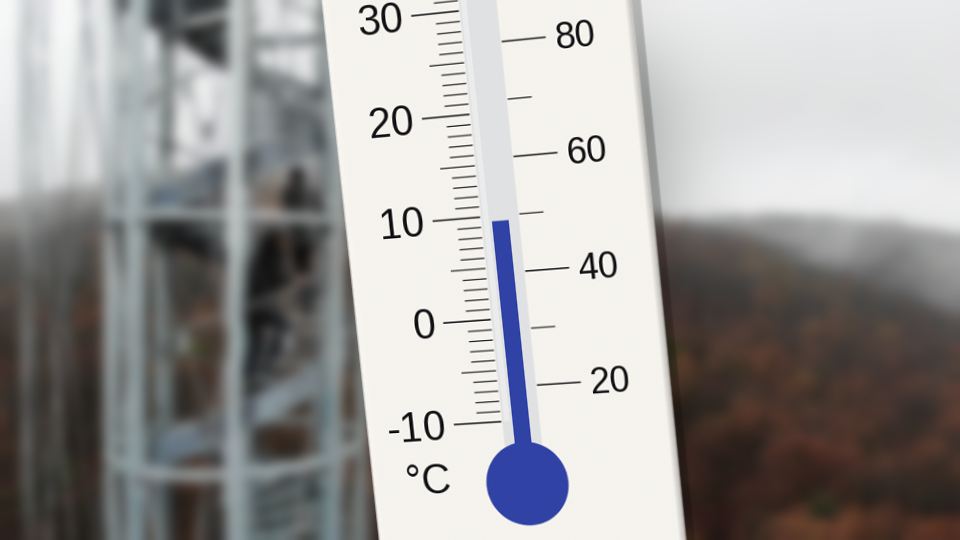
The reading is 9.5 °C
